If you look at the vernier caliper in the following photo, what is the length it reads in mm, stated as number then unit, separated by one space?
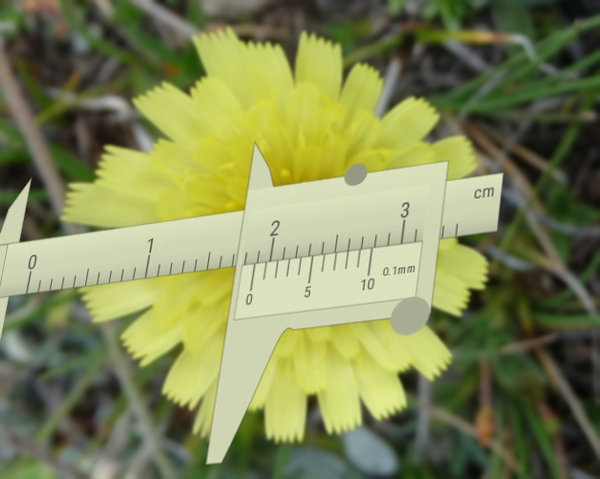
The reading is 18.8 mm
